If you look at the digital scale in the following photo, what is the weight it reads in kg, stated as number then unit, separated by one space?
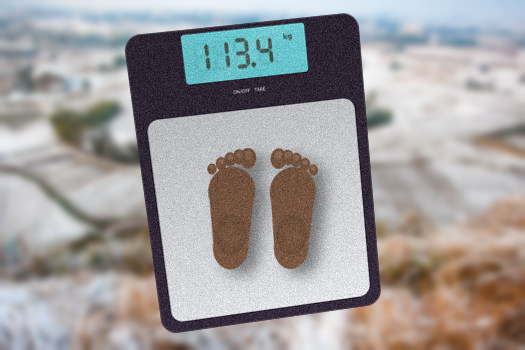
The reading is 113.4 kg
